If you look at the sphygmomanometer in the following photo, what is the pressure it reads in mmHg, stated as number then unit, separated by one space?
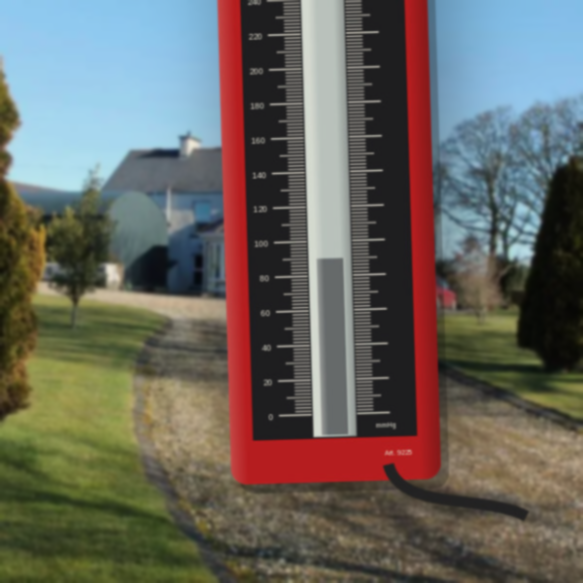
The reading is 90 mmHg
